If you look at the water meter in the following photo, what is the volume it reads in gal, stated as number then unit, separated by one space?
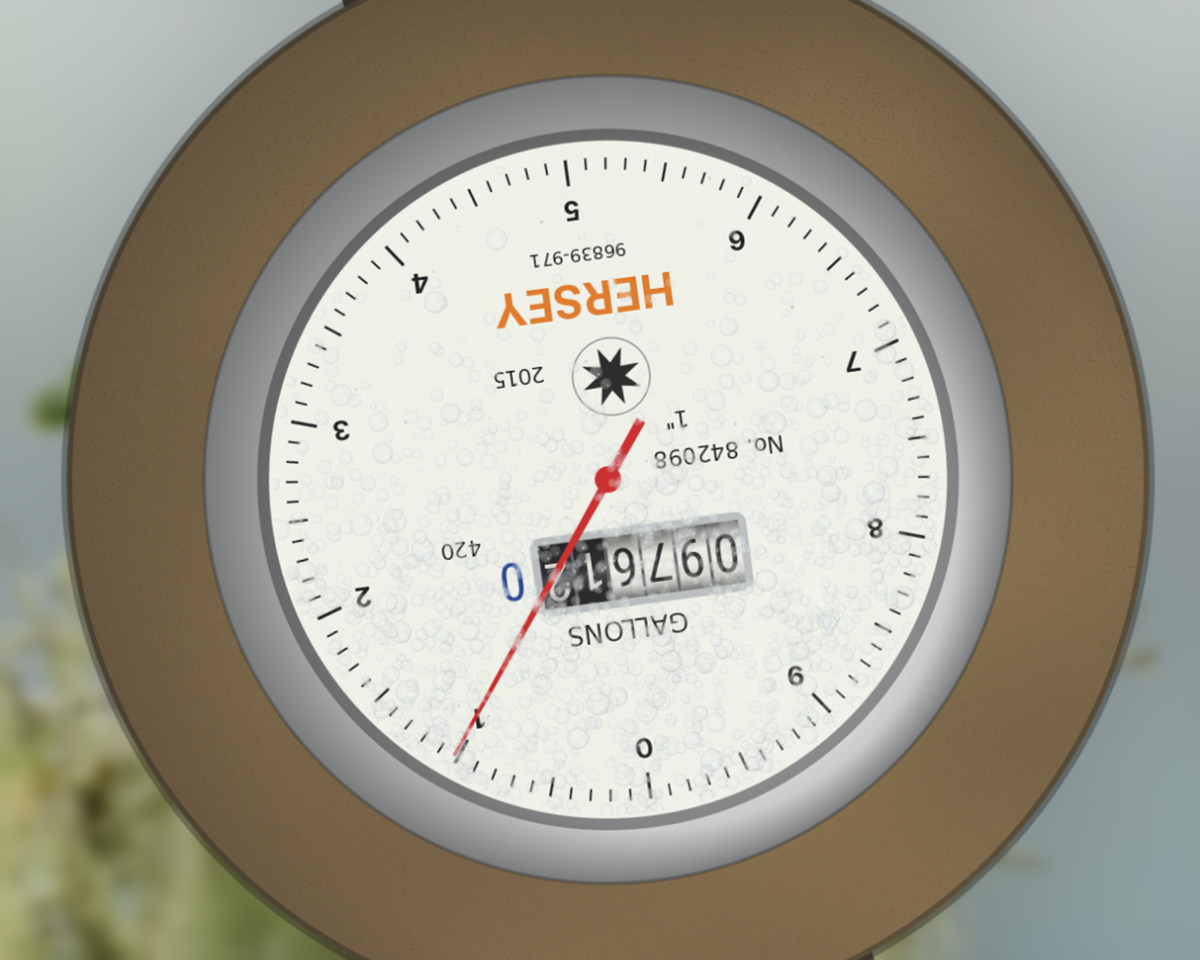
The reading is 976121.0 gal
